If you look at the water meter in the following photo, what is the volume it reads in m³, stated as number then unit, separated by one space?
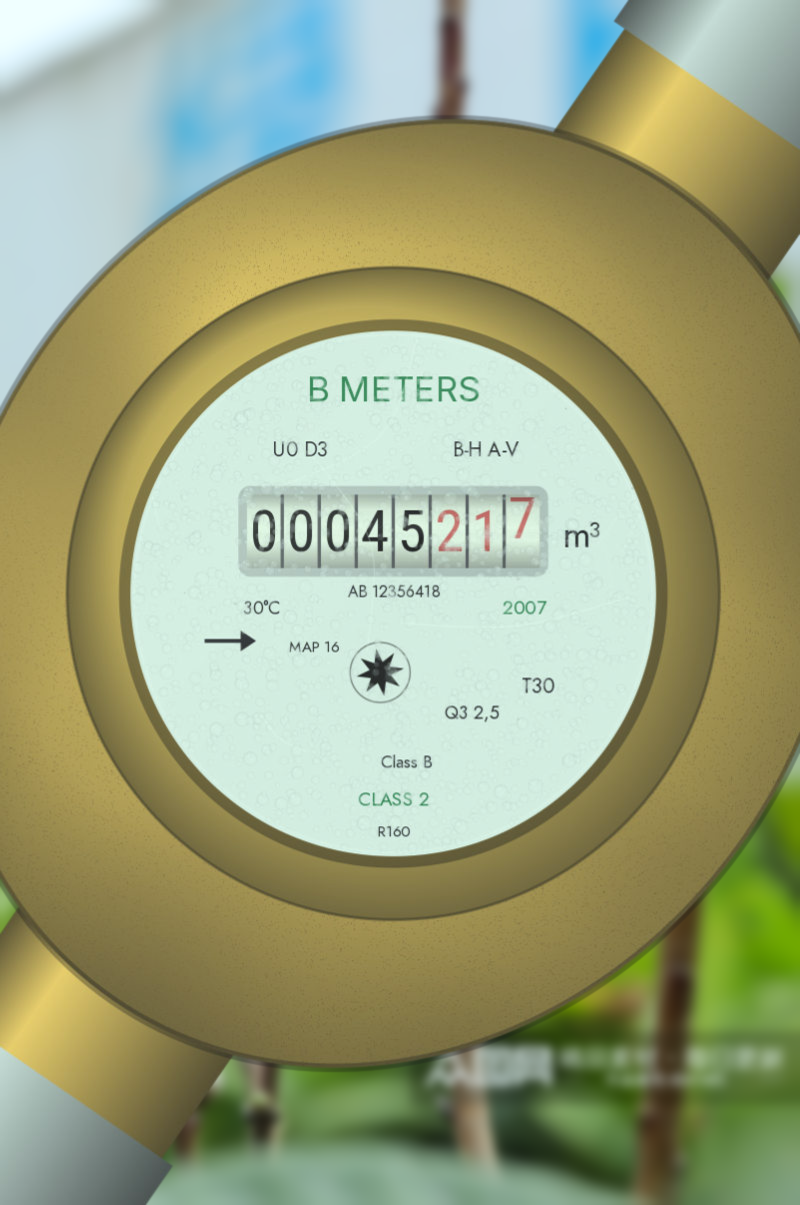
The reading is 45.217 m³
